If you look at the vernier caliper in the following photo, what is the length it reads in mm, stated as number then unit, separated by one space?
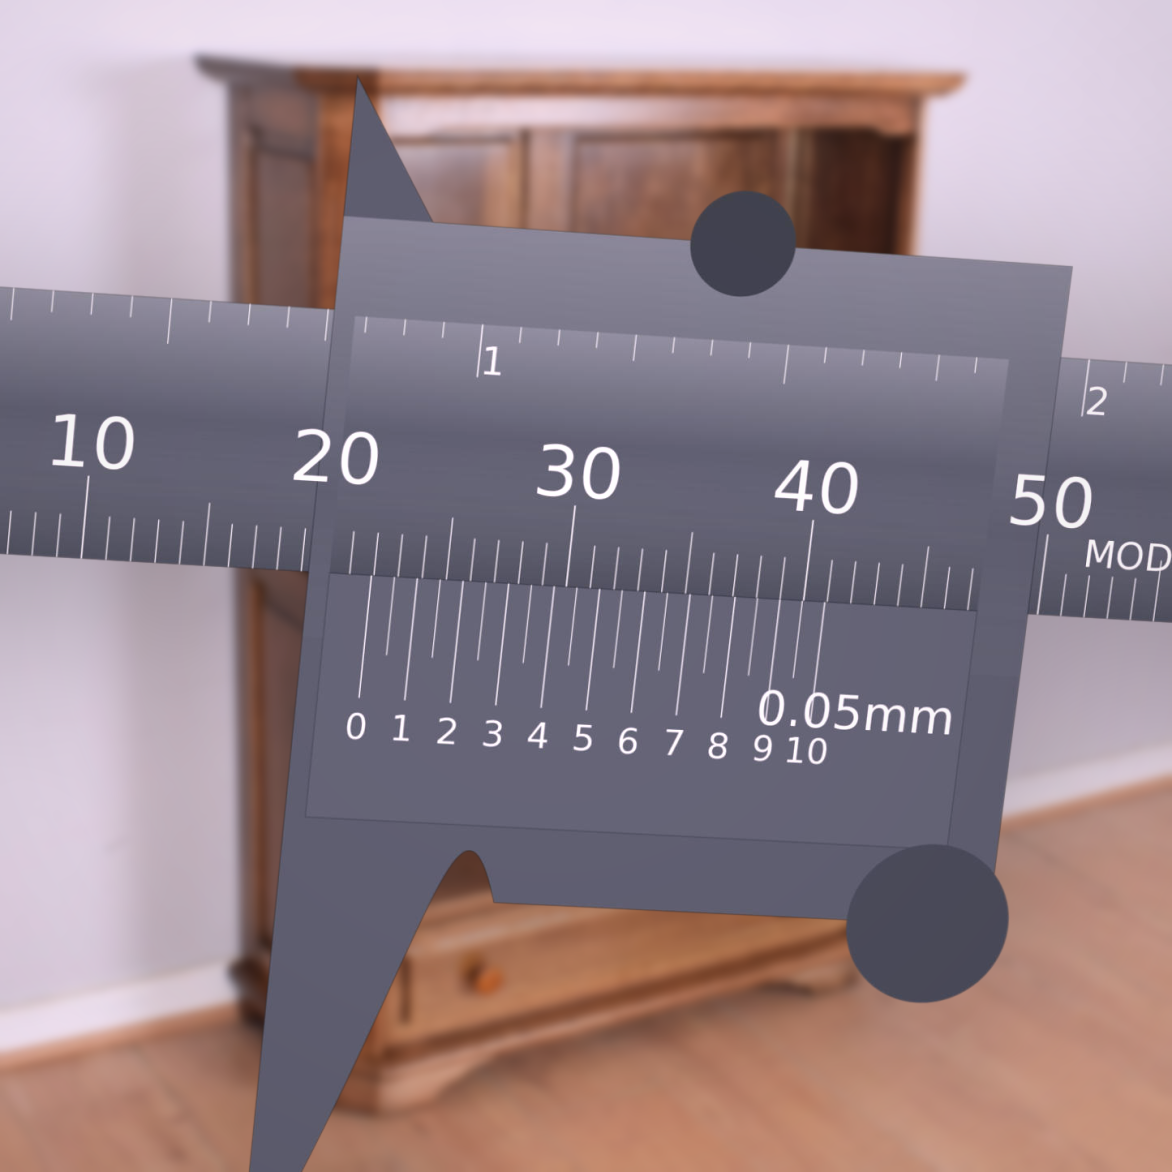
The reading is 21.90 mm
